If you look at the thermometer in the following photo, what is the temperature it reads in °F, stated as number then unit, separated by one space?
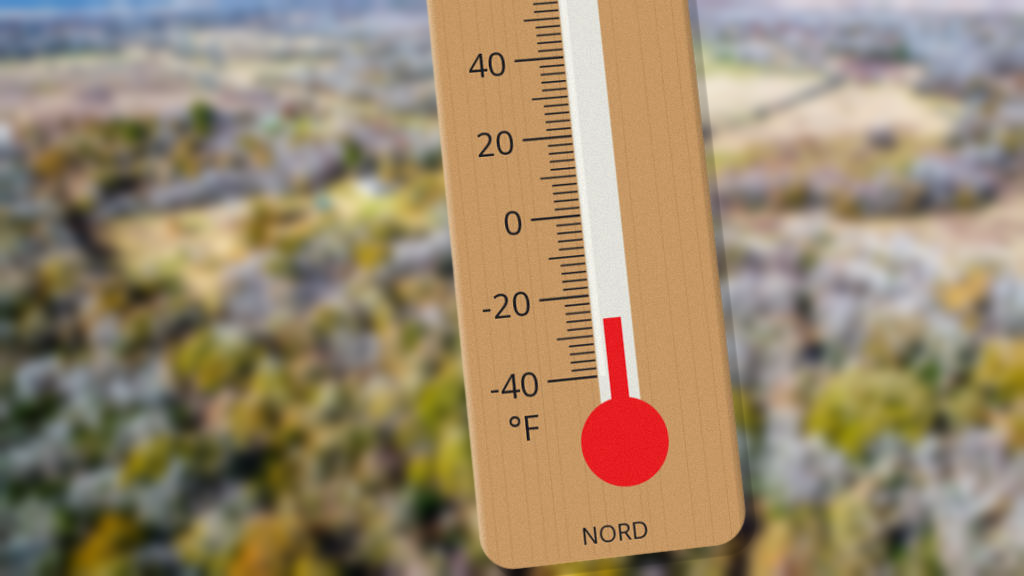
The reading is -26 °F
